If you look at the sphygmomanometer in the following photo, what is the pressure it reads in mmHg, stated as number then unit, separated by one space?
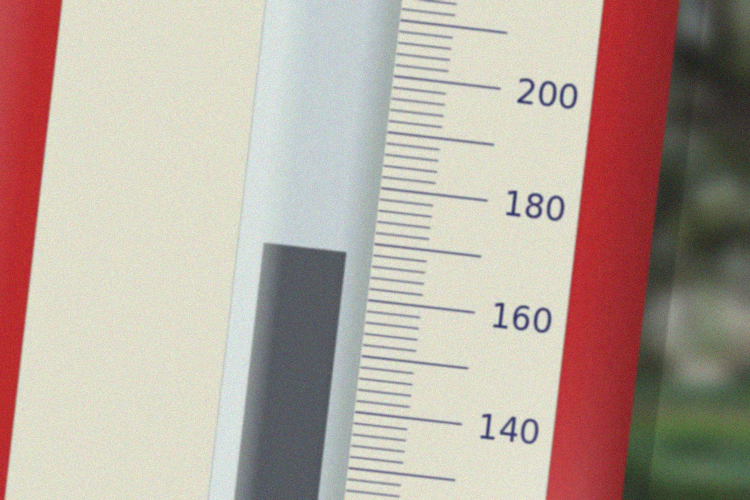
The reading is 168 mmHg
